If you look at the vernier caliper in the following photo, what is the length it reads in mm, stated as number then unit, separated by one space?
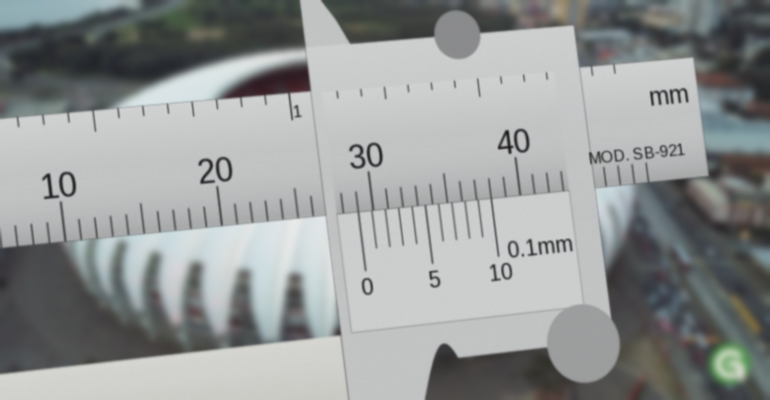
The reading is 29.0 mm
